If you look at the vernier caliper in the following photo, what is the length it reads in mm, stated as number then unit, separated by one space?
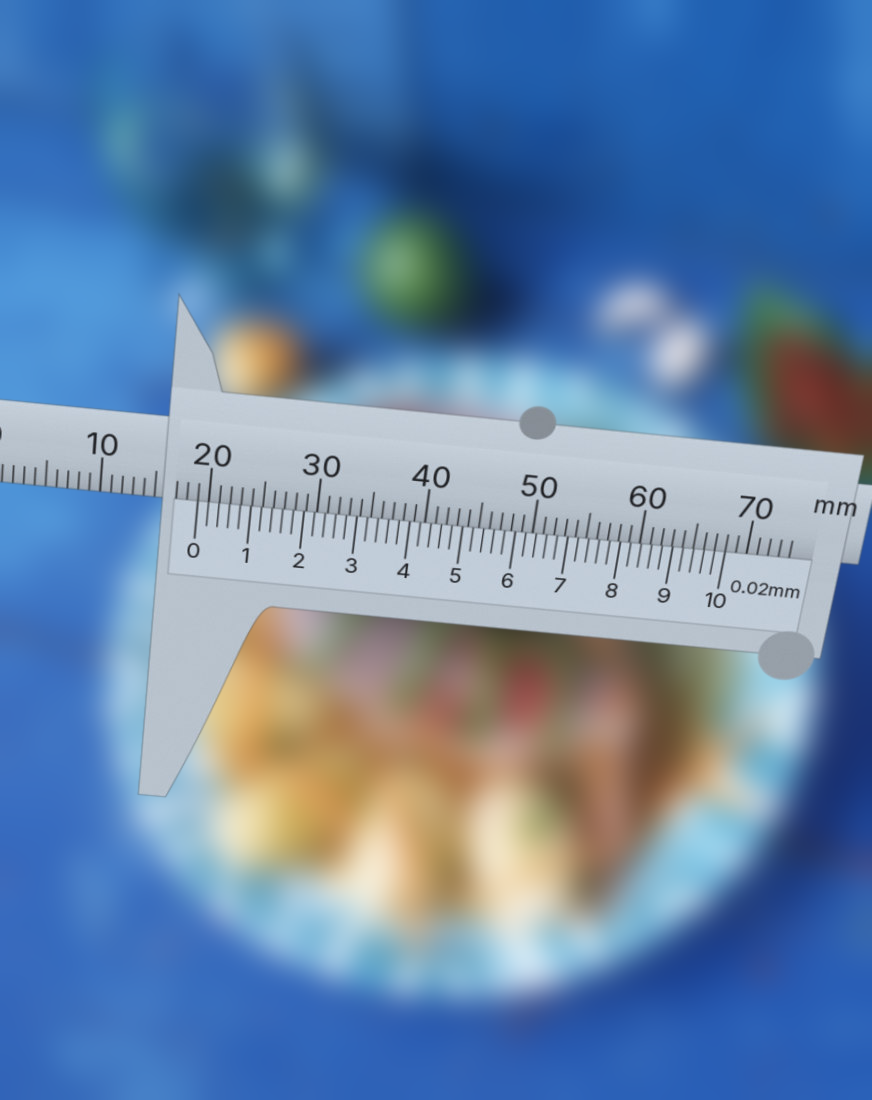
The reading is 19.0 mm
